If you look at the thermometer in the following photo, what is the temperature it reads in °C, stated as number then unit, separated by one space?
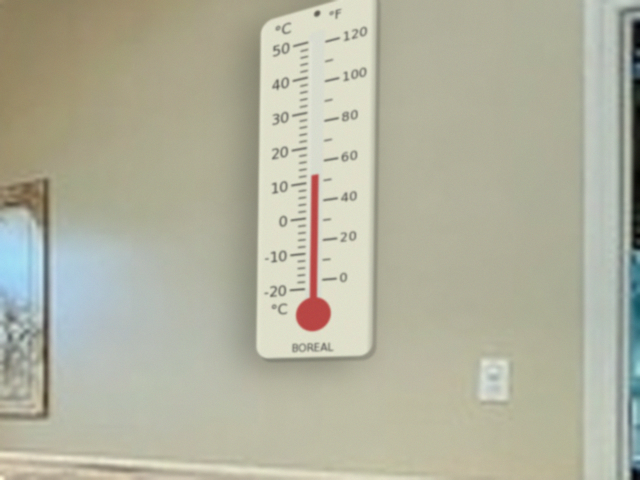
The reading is 12 °C
